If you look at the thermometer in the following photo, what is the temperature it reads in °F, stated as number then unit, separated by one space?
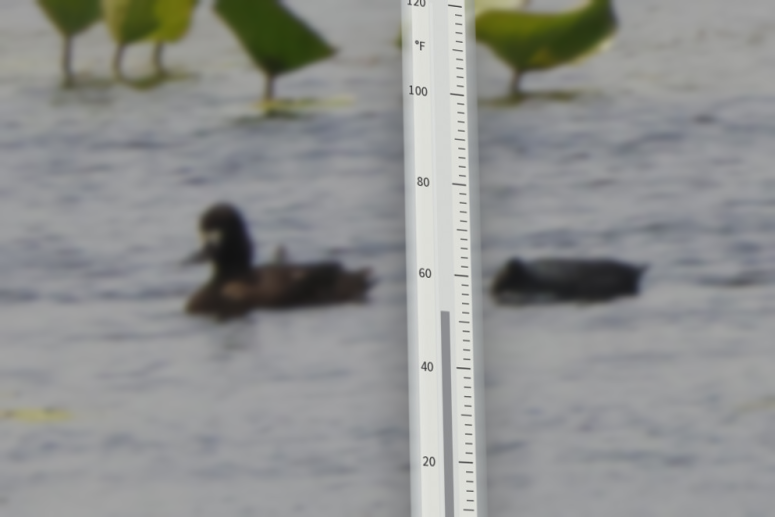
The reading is 52 °F
